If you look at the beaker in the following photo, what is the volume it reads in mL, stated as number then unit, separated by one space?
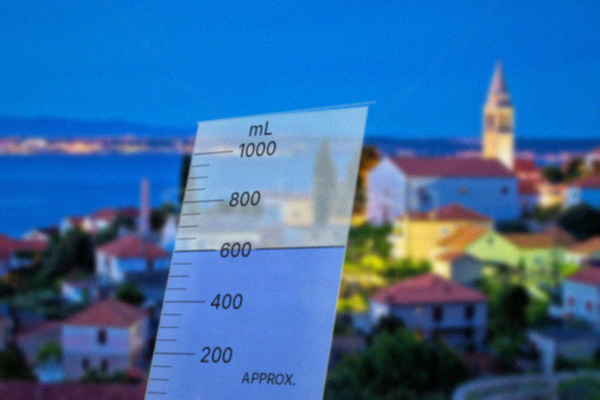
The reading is 600 mL
